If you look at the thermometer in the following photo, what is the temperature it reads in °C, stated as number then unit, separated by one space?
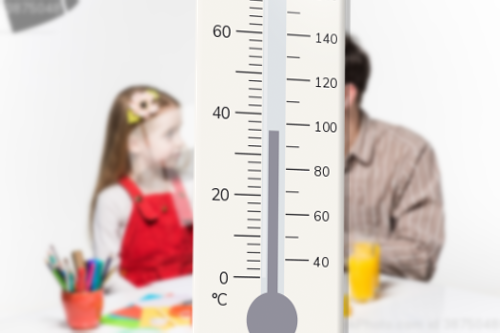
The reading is 36 °C
